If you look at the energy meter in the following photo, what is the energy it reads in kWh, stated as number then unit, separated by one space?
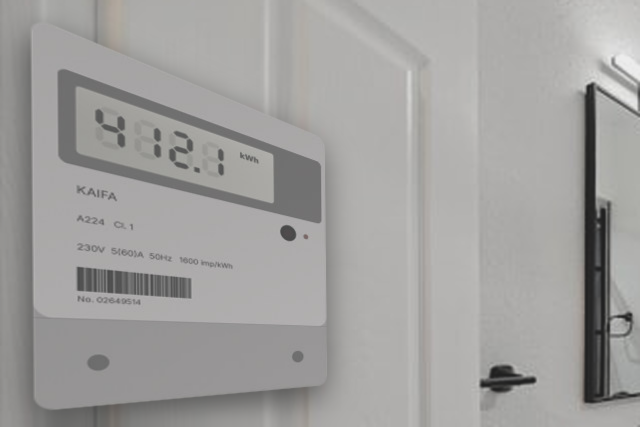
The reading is 412.1 kWh
